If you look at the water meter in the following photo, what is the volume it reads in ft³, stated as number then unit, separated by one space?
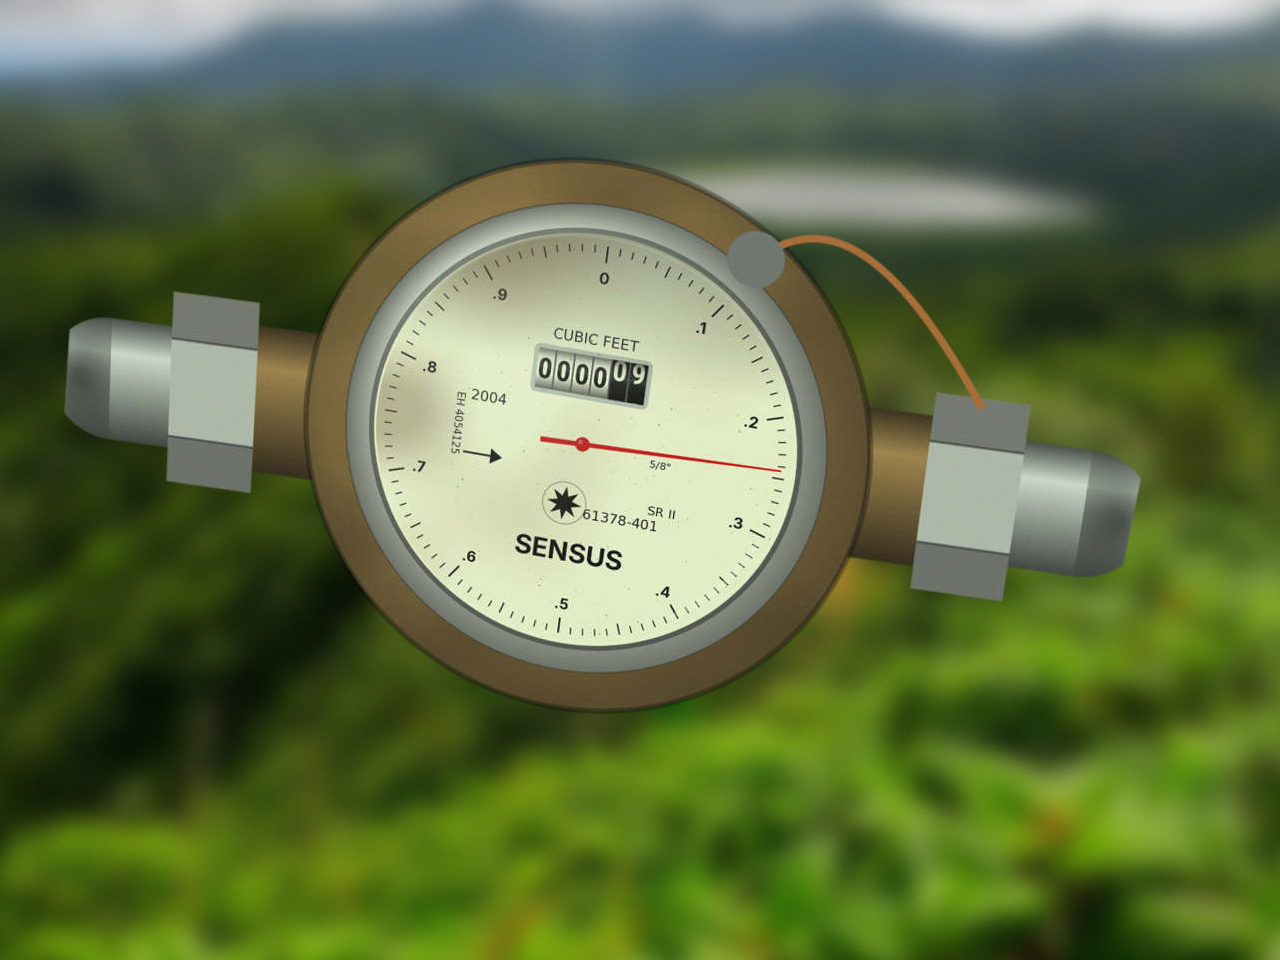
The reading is 9.24 ft³
